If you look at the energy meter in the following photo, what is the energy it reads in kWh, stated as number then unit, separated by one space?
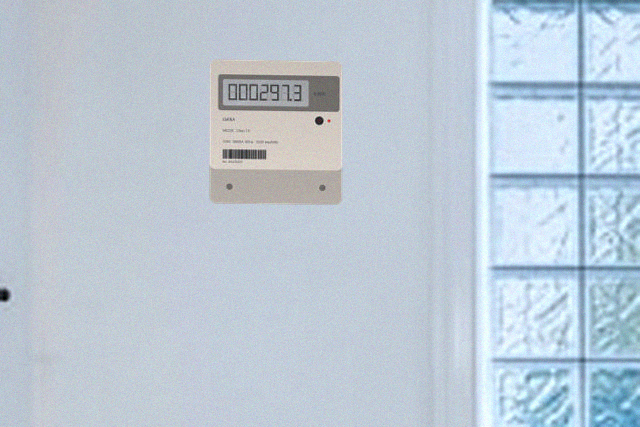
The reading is 297.3 kWh
